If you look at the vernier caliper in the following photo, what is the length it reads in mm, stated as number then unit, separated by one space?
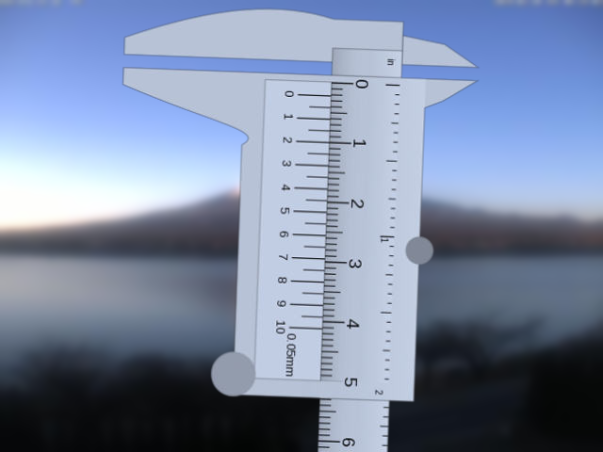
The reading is 2.2 mm
